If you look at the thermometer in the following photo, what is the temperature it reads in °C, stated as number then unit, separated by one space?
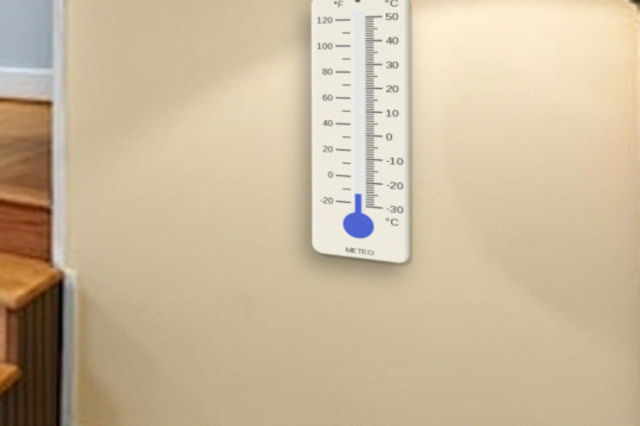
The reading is -25 °C
